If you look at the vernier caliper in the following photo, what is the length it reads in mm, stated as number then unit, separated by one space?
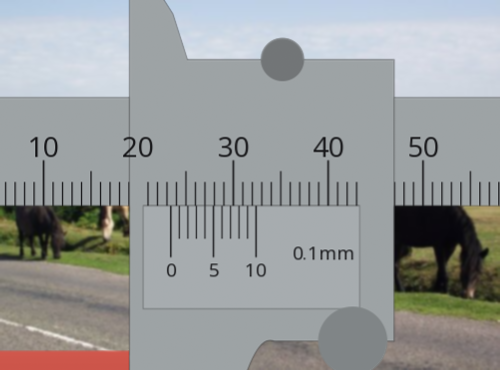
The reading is 23.4 mm
